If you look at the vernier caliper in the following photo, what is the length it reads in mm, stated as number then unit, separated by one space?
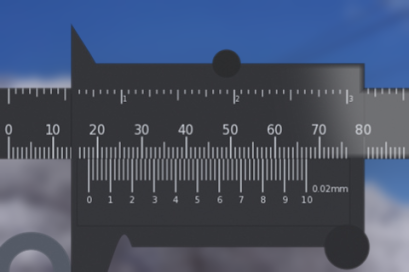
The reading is 18.0 mm
